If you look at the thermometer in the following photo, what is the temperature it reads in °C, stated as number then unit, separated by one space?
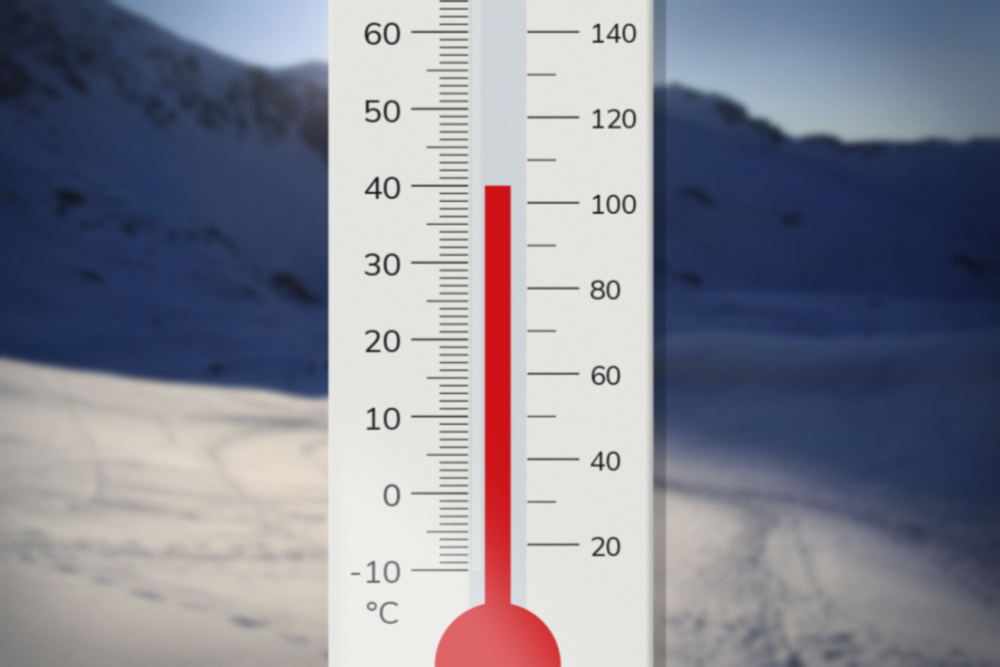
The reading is 40 °C
